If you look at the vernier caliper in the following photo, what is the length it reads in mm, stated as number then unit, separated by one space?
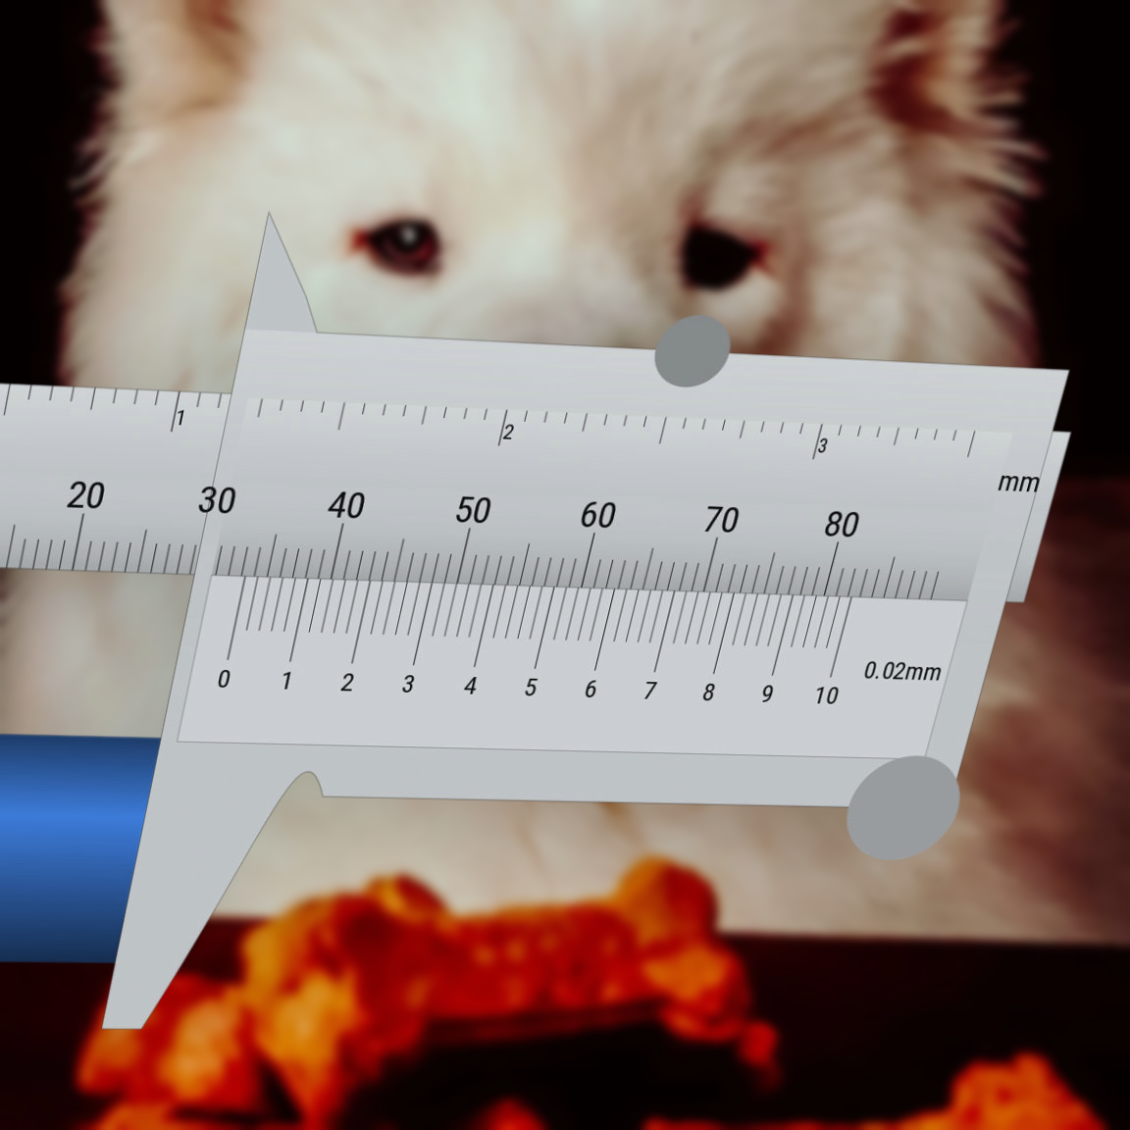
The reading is 33.3 mm
